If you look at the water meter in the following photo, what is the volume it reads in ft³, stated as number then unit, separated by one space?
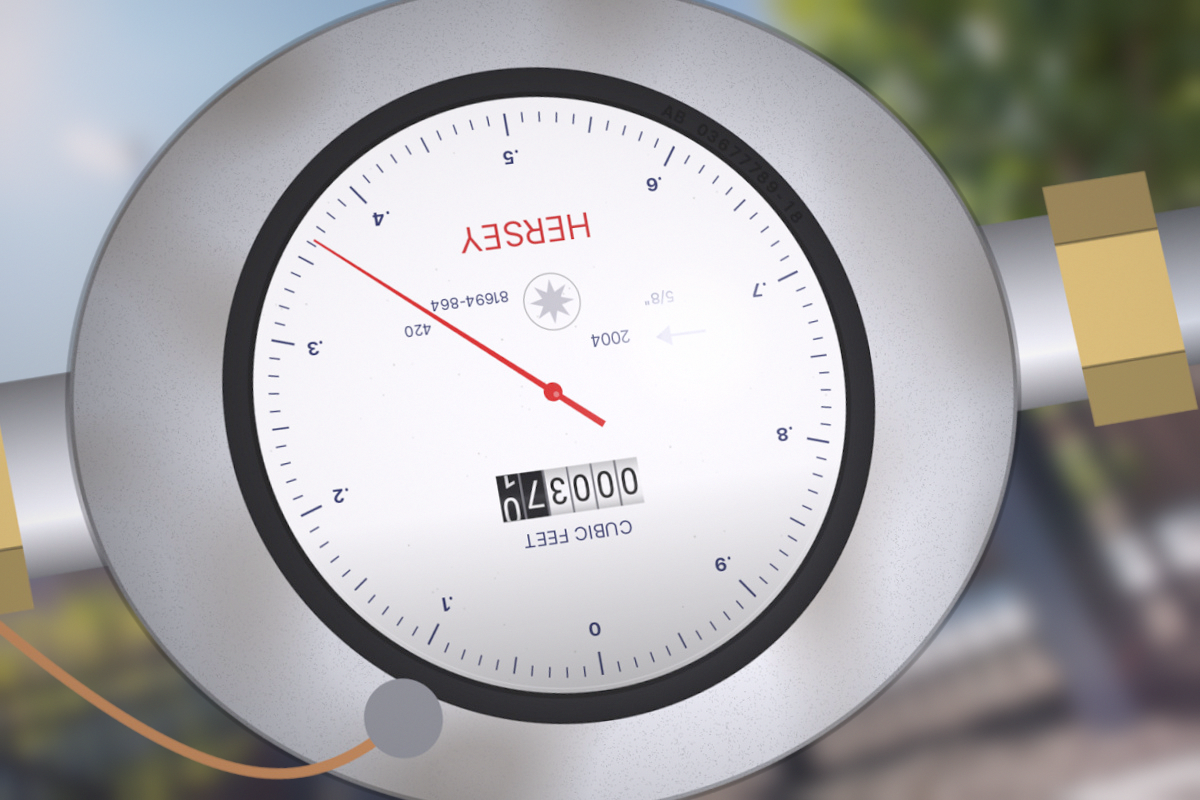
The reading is 370.36 ft³
